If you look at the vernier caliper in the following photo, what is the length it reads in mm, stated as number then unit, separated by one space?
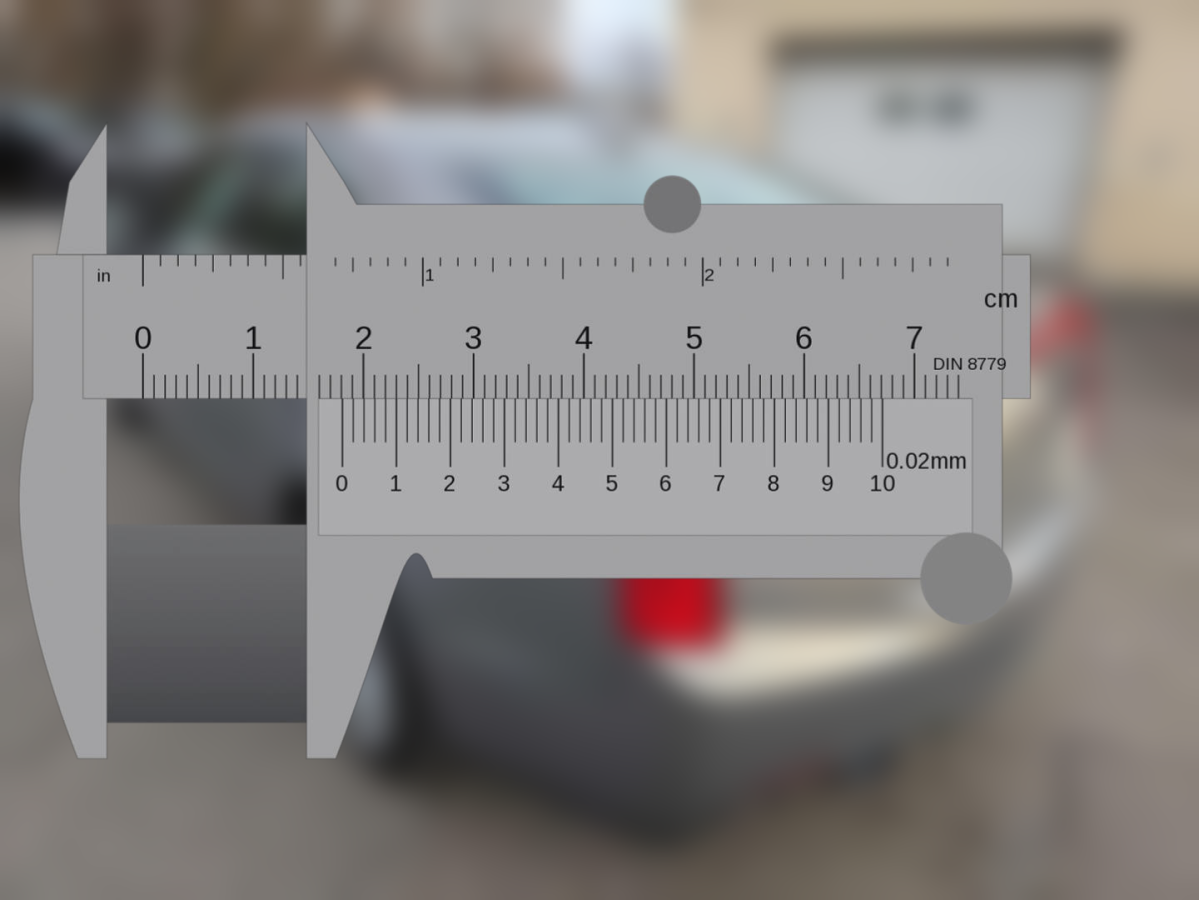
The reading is 18.1 mm
